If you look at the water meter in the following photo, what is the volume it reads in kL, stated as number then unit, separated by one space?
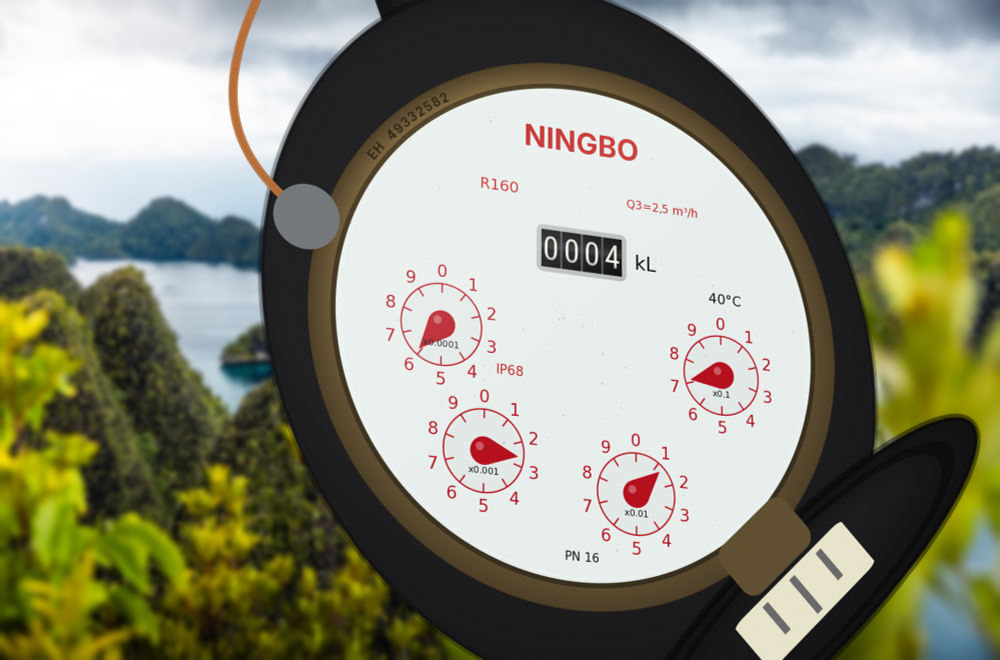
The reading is 4.7126 kL
